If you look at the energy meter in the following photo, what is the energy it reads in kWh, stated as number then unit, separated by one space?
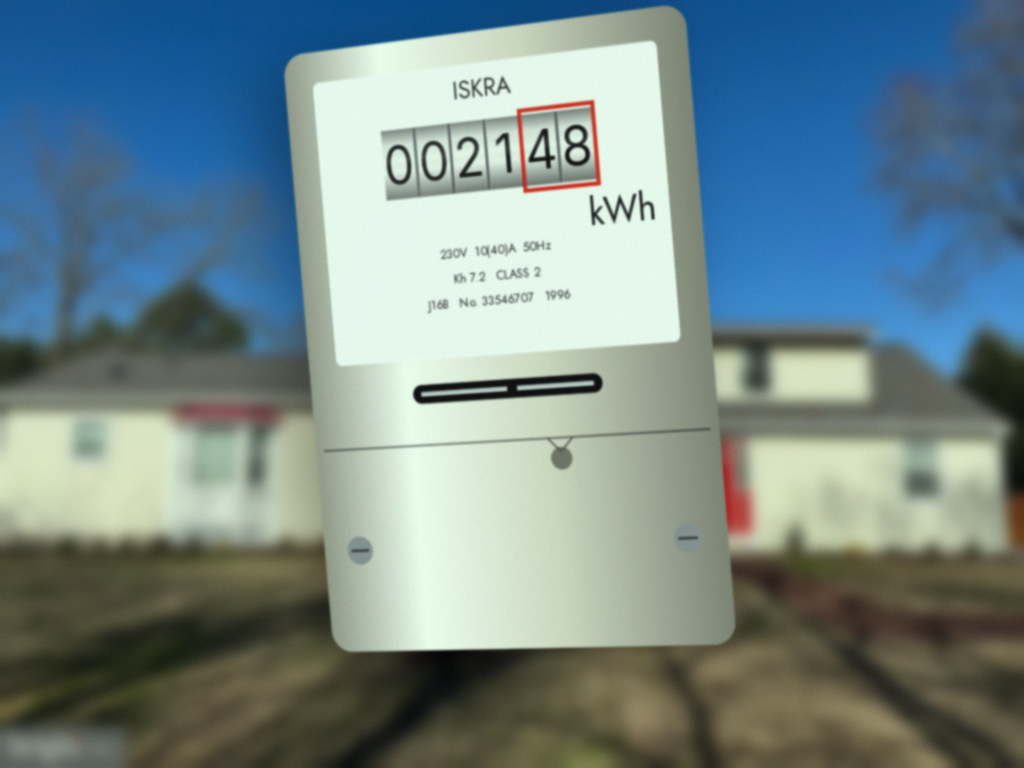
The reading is 21.48 kWh
